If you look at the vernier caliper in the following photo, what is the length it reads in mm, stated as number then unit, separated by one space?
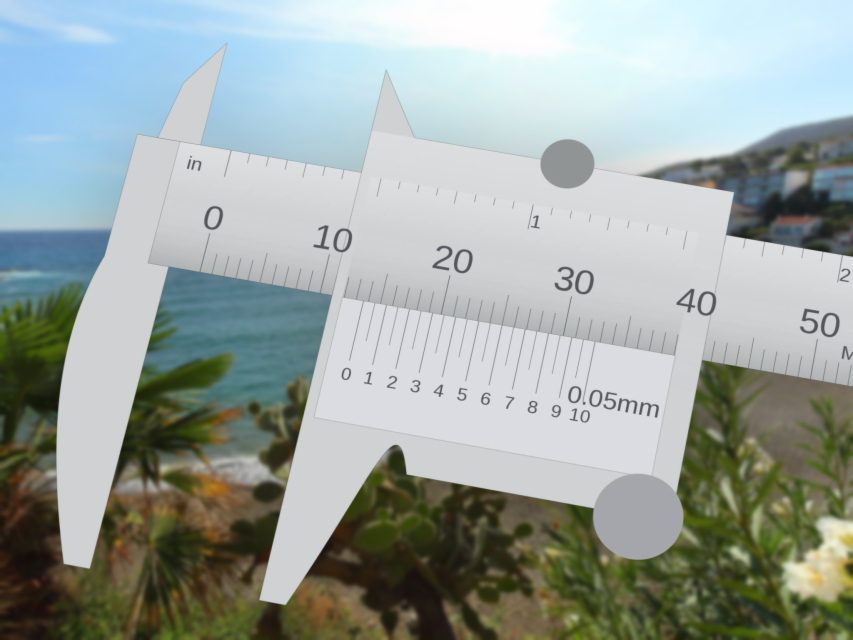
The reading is 13.6 mm
